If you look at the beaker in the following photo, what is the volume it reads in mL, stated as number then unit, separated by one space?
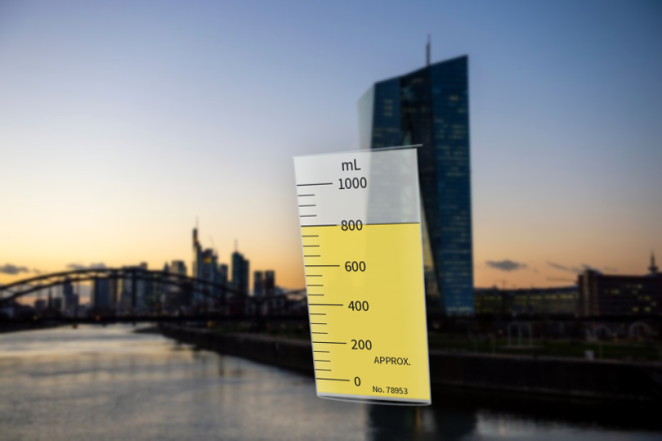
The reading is 800 mL
